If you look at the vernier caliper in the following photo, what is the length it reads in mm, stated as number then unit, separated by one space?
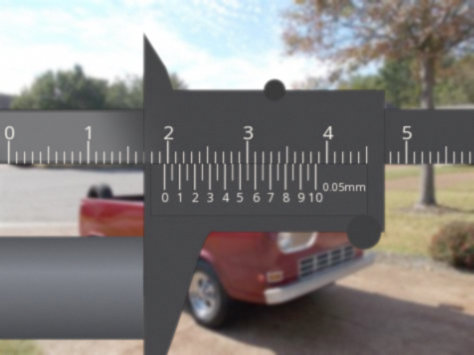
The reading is 19.6 mm
